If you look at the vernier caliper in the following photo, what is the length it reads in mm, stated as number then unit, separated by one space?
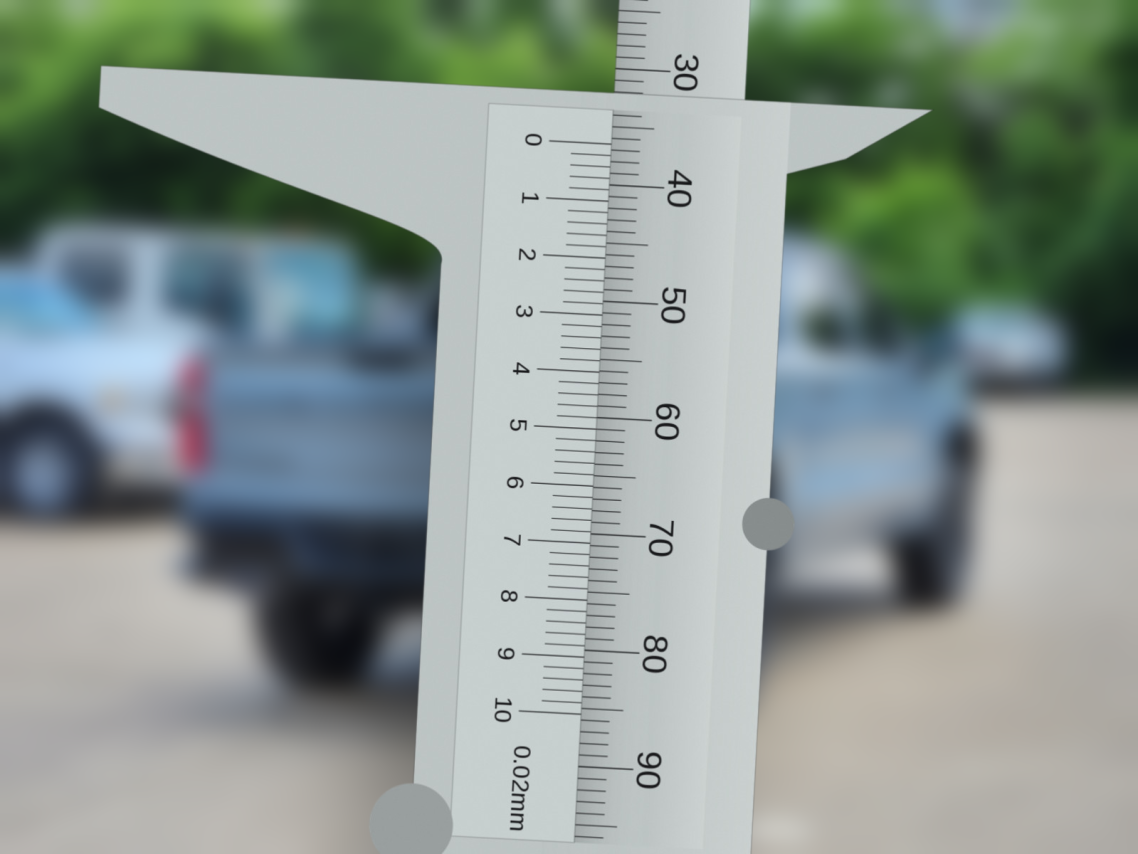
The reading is 36.5 mm
